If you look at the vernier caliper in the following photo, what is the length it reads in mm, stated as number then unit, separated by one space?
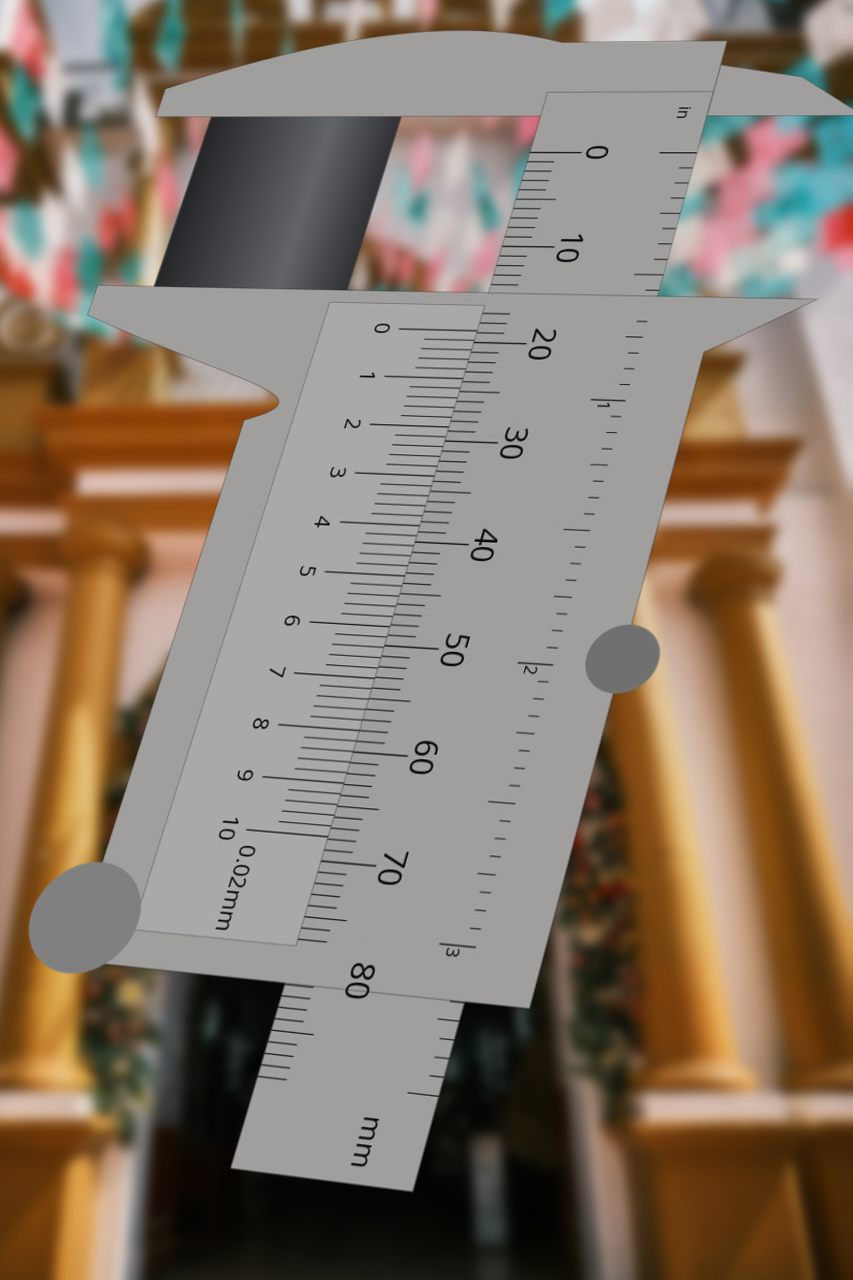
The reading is 18.8 mm
